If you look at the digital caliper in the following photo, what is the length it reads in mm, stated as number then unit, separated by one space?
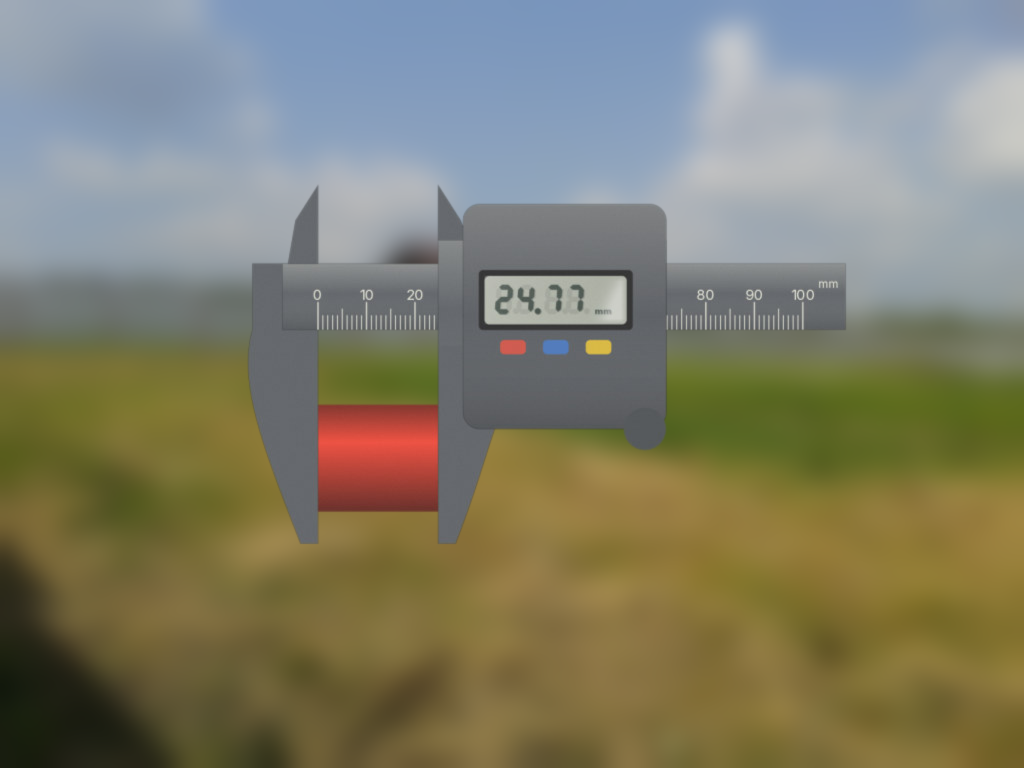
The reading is 24.77 mm
